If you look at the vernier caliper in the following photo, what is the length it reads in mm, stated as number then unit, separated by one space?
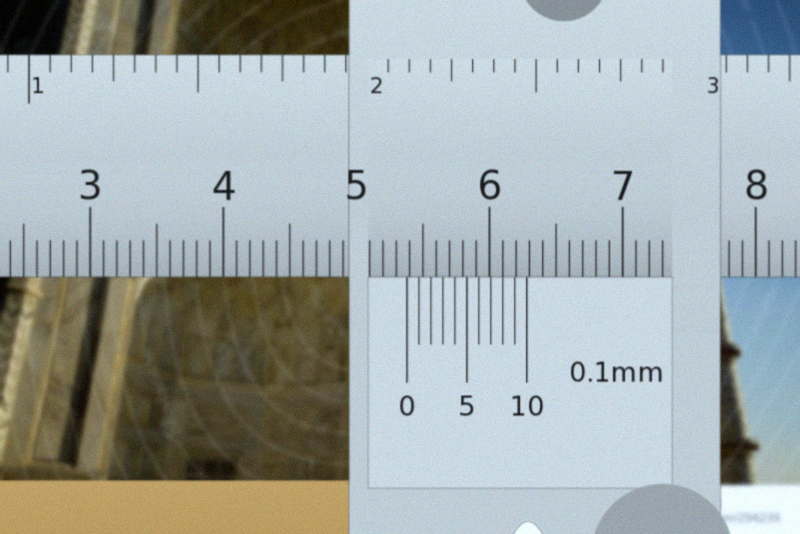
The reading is 53.8 mm
